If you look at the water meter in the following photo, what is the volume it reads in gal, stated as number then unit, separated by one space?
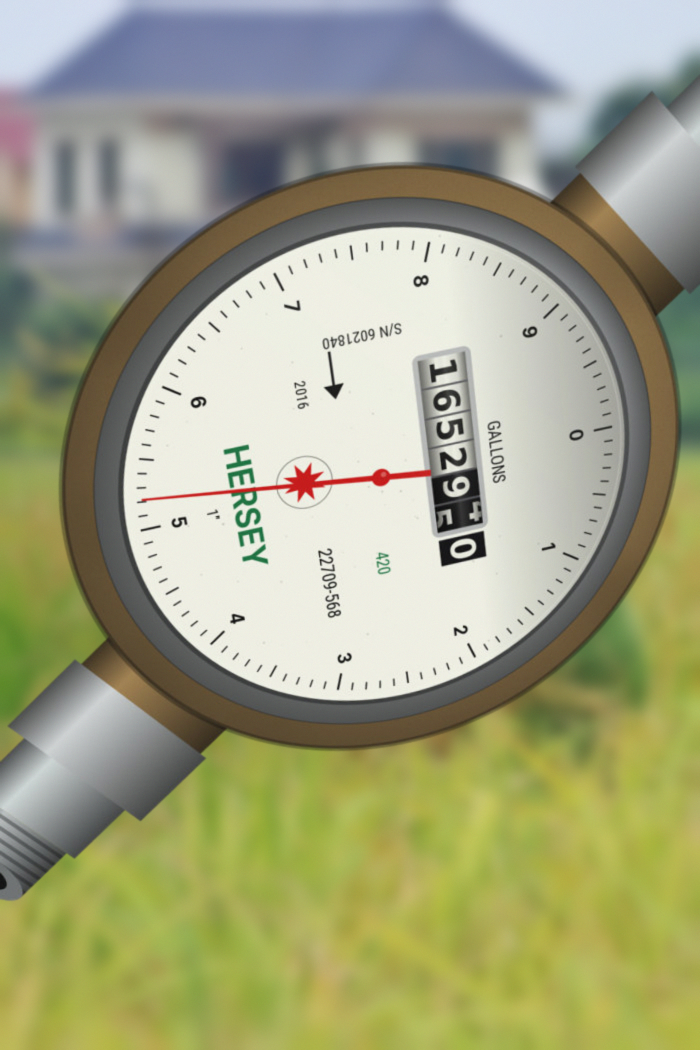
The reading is 1652945.2 gal
